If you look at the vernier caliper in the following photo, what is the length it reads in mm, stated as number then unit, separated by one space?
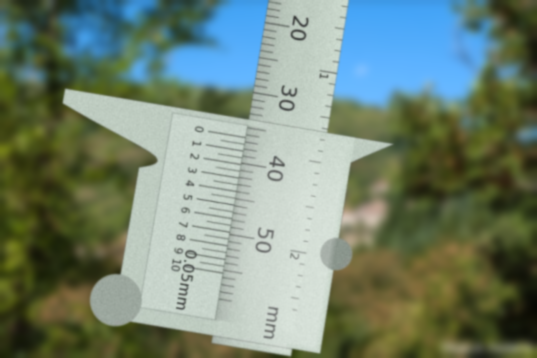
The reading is 36.4 mm
